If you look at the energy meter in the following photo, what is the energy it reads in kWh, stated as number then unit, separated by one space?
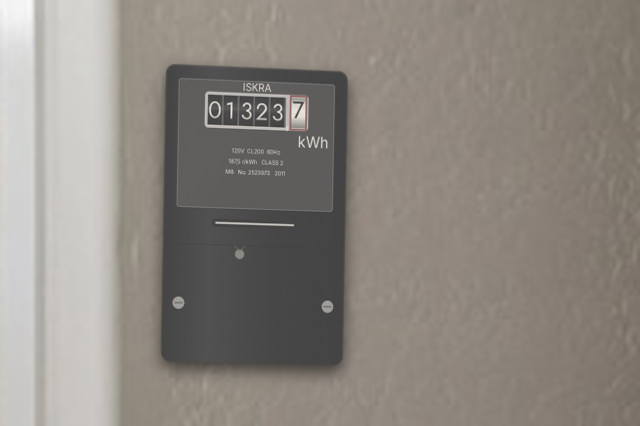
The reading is 1323.7 kWh
